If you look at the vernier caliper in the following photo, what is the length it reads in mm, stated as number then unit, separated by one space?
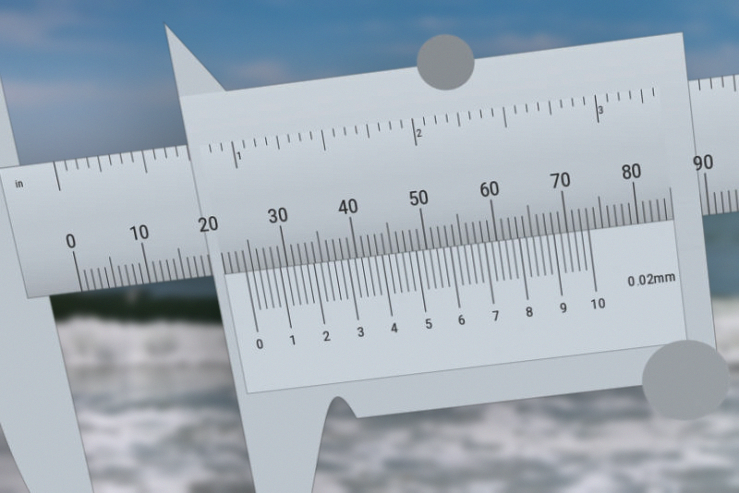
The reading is 24.0 mm
